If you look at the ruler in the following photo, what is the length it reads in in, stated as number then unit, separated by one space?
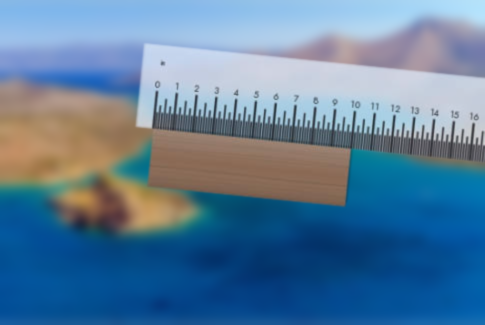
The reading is 10 in
